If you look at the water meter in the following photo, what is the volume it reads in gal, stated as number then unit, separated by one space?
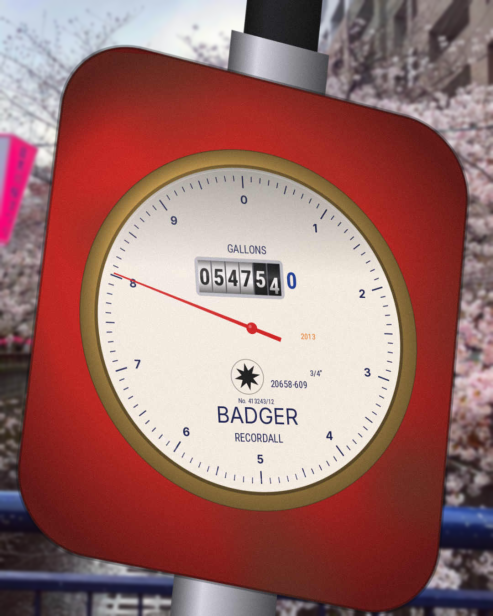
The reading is 547538.0 gal
